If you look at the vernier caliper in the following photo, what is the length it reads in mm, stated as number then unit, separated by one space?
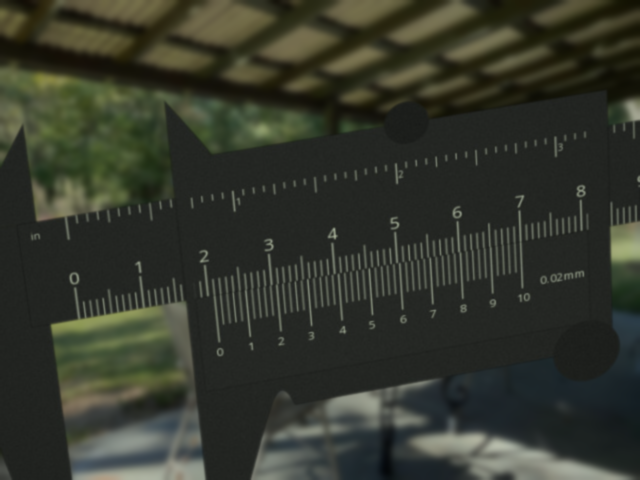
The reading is 21.0 mm
